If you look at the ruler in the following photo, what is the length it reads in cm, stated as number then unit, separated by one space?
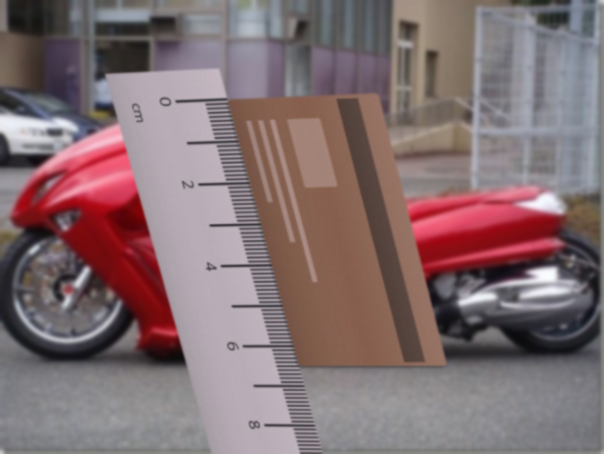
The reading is 6.5 cm
